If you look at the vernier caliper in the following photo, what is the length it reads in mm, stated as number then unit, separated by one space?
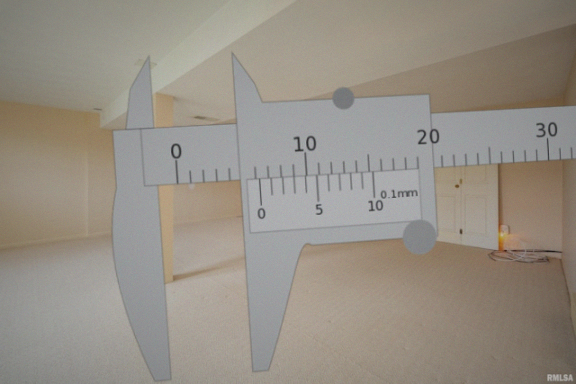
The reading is 6.3 mm
